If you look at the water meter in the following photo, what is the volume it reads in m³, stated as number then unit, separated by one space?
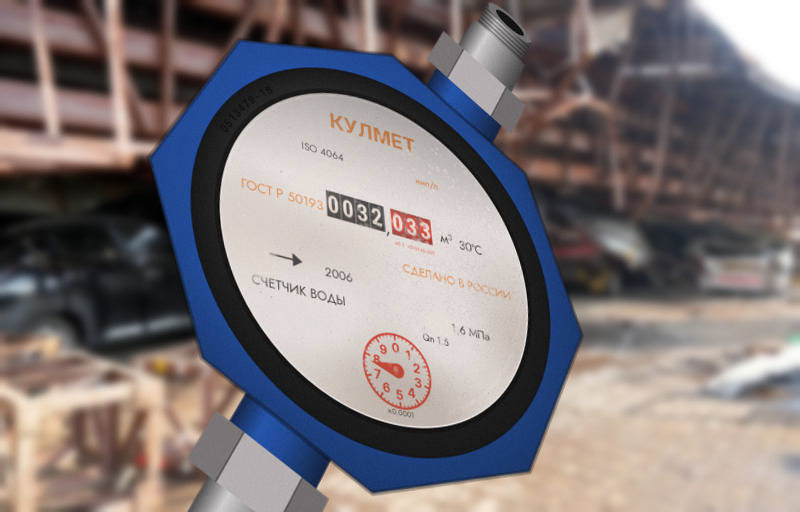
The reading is 32.0337 m³
